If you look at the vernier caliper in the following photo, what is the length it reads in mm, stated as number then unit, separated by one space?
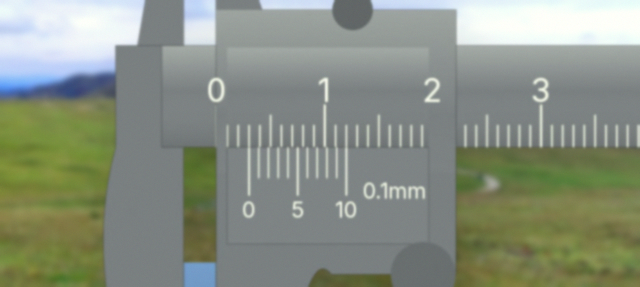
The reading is 3.0 mm
